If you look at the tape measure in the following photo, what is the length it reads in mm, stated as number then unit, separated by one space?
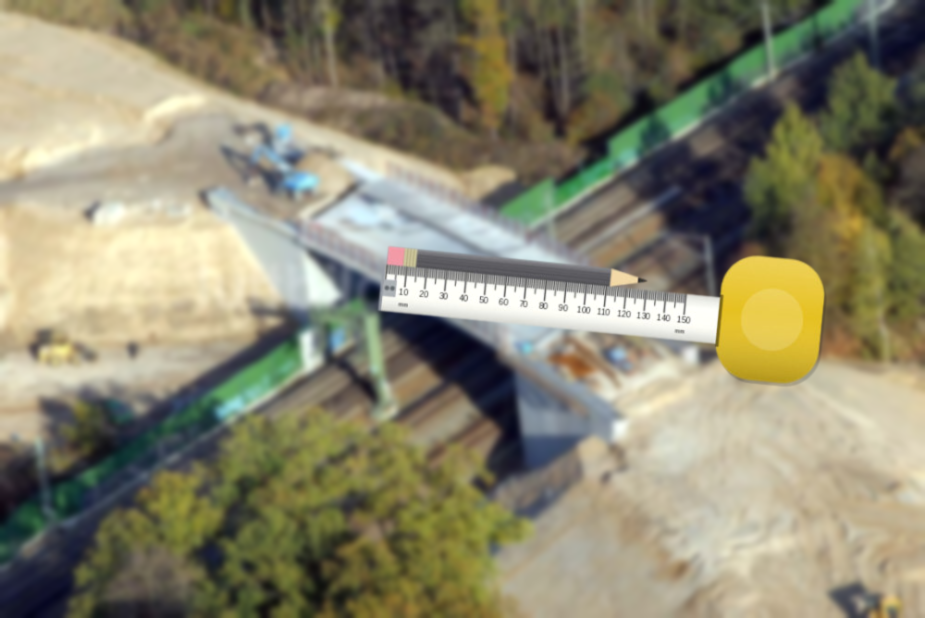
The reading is 130 mm
